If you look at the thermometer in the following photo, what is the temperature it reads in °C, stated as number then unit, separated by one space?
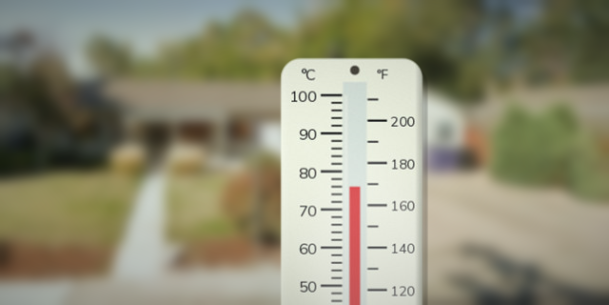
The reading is 76 °C
